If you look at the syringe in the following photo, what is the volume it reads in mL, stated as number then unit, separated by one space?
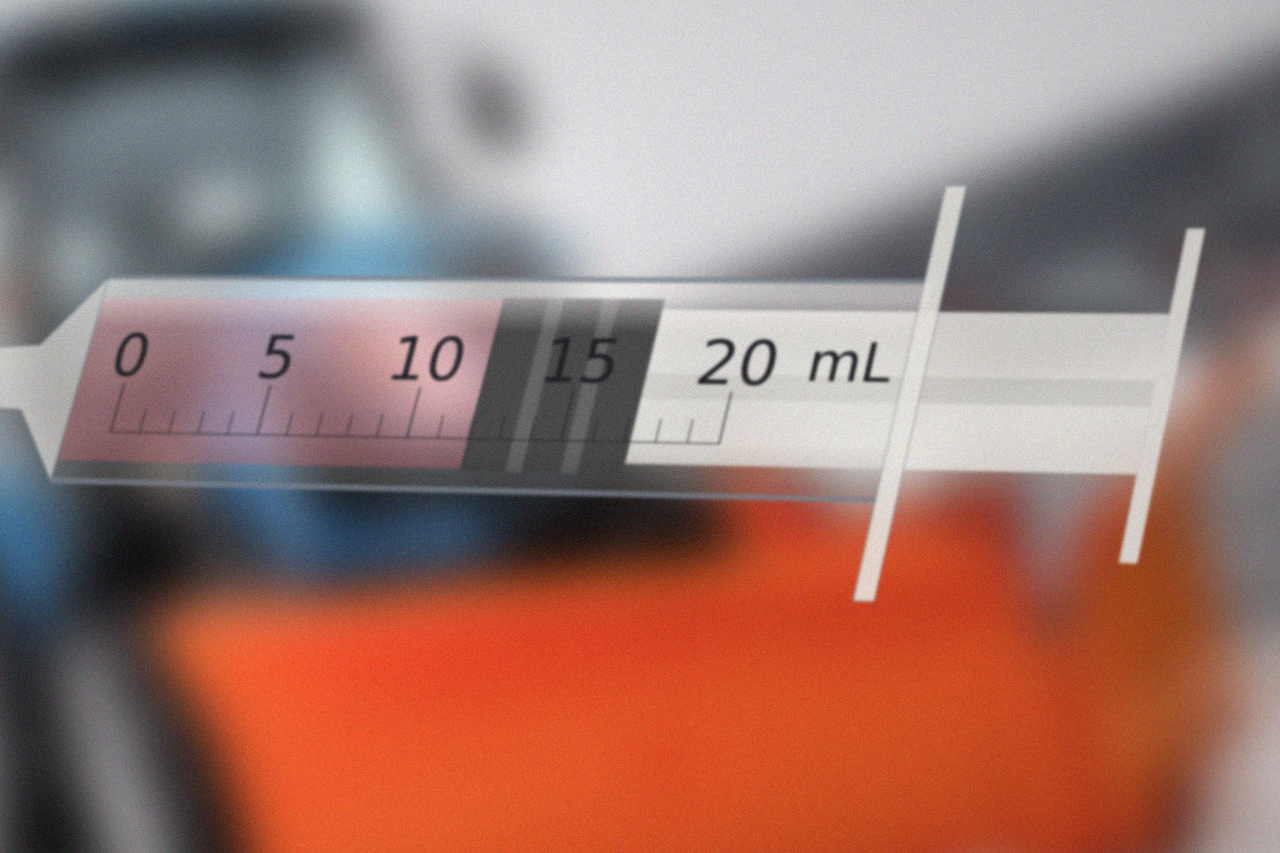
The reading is 12 mL
